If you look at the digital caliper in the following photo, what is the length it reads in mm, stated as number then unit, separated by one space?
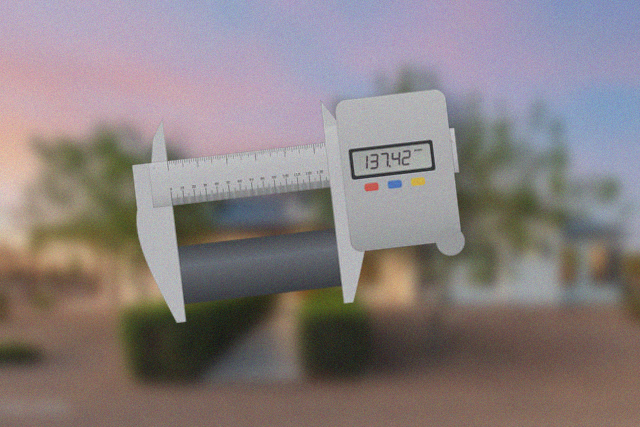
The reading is 137.42 mm
